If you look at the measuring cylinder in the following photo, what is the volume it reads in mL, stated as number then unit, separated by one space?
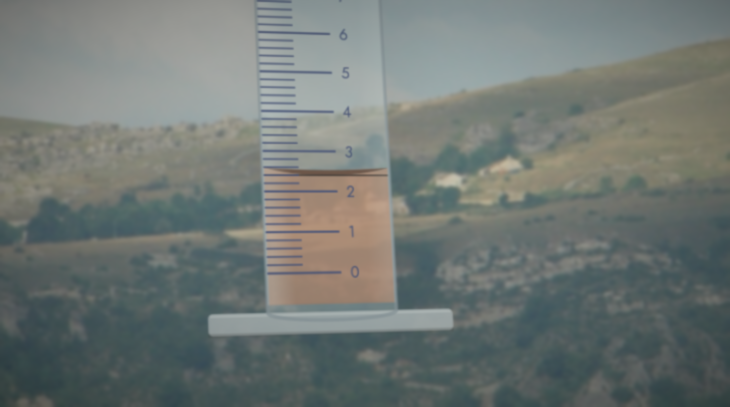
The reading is 2.4 mL
